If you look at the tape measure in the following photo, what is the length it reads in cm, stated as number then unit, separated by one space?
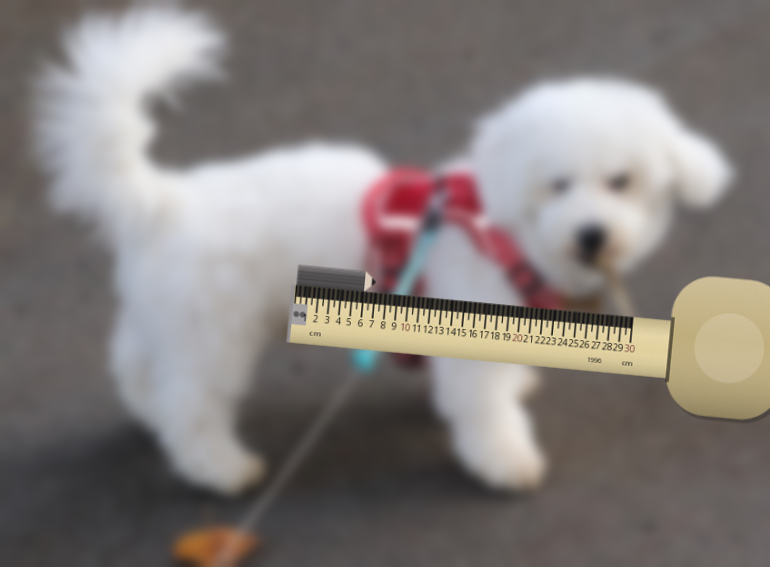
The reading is 7 cm
